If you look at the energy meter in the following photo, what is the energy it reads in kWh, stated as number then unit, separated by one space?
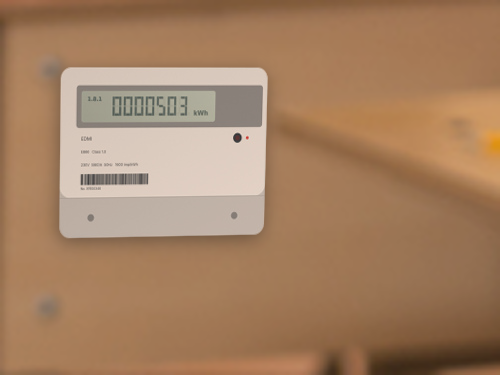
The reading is 503 kWh
